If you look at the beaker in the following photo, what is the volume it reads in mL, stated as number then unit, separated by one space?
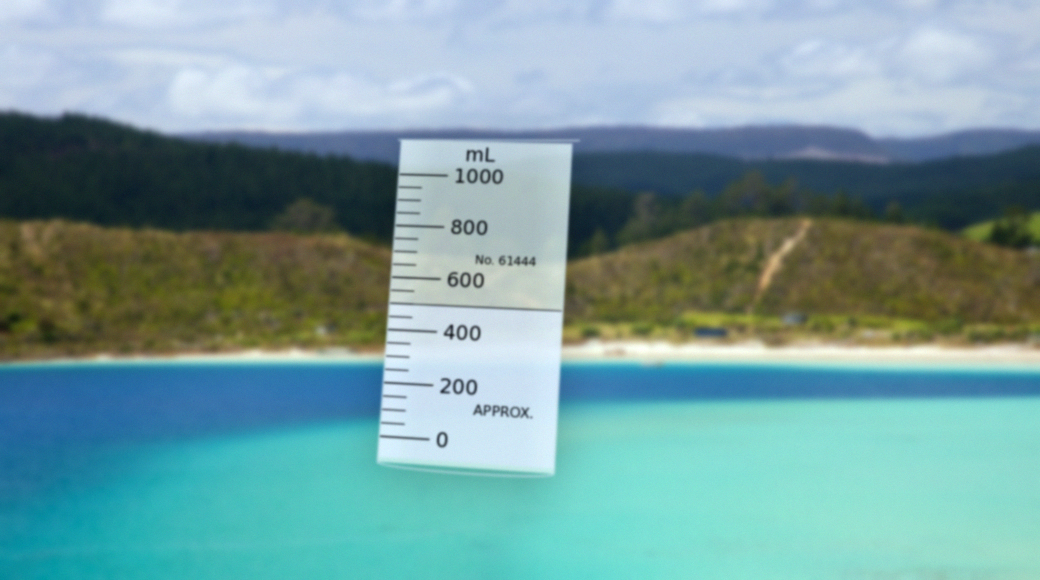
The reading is 500 mL
